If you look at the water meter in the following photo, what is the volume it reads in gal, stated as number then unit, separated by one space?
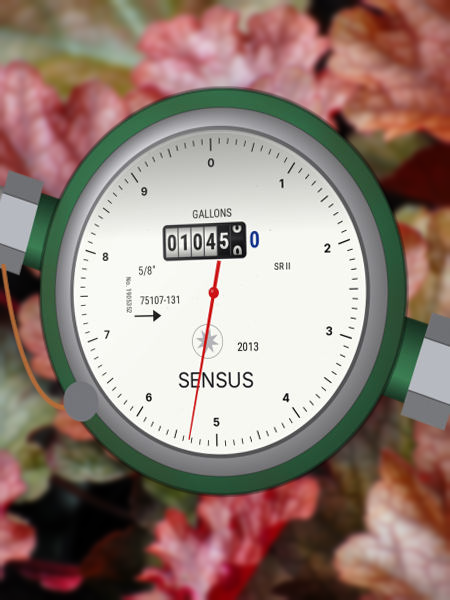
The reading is 104585.3 gal
